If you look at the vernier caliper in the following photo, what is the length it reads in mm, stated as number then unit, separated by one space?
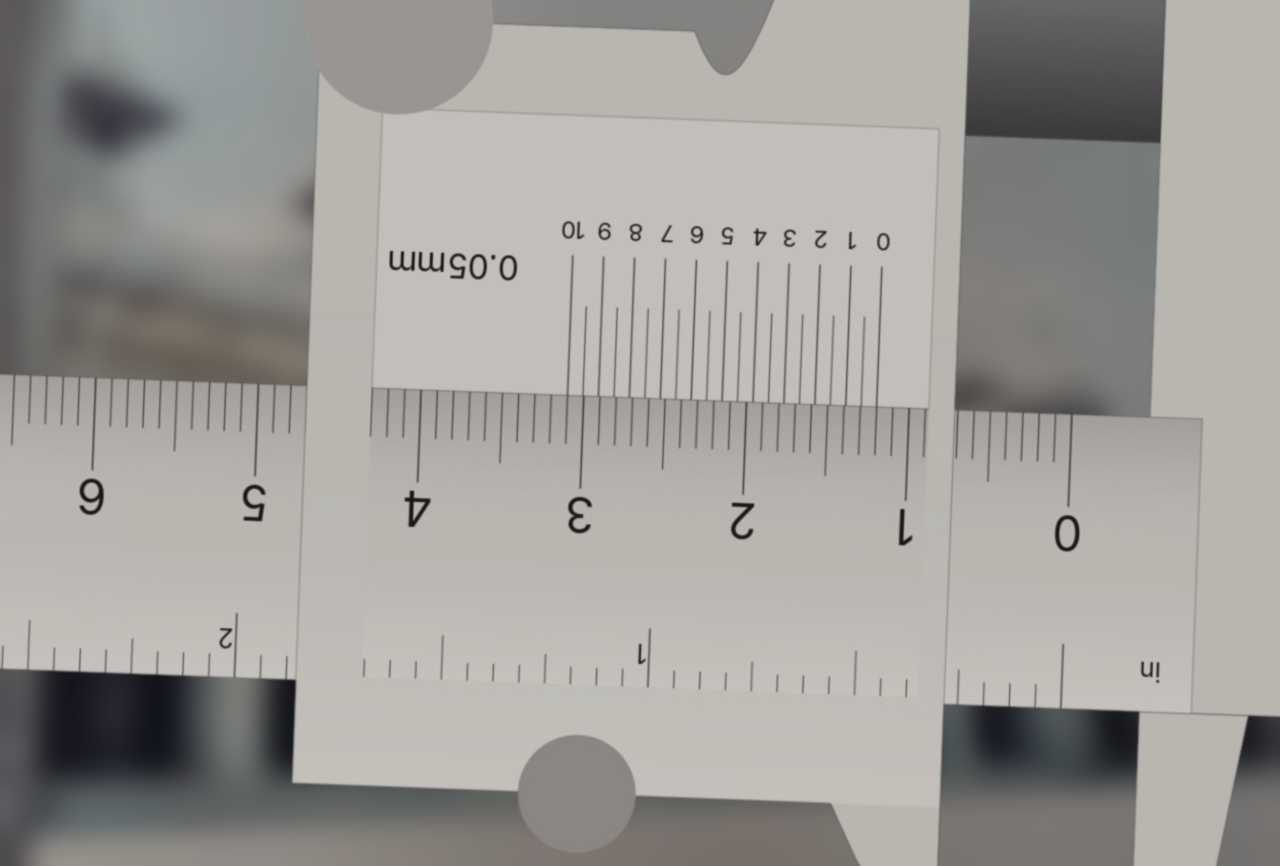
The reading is 12.0 mm
